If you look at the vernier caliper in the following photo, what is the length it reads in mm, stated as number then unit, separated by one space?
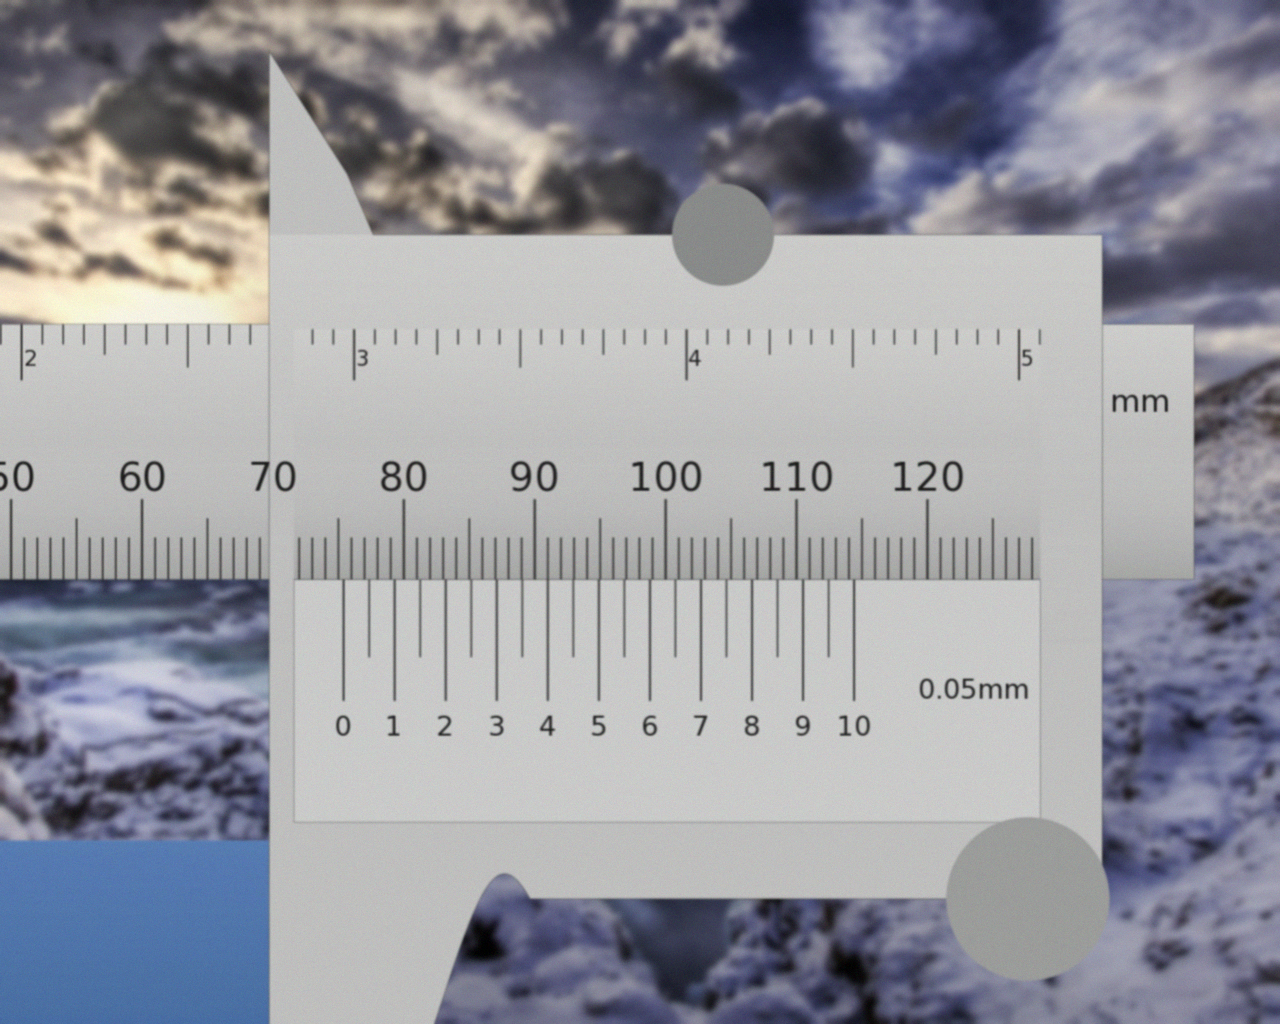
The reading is 75.4 mm
